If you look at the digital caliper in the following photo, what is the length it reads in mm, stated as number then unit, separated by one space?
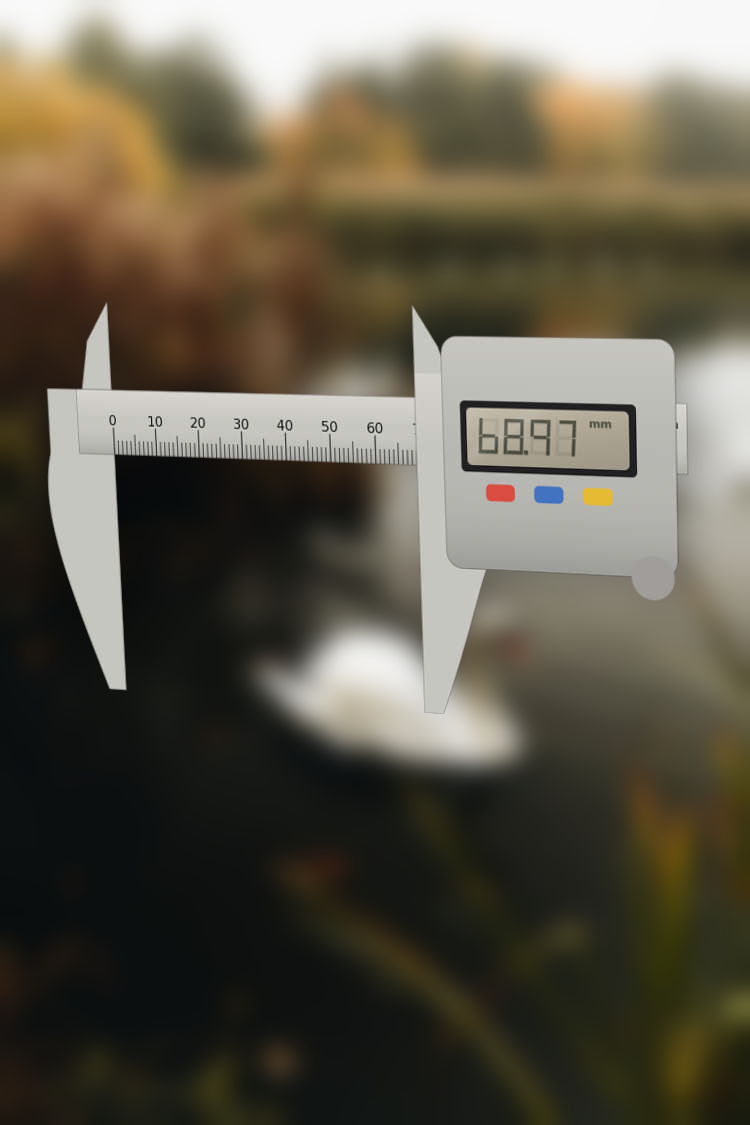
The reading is 68.97 mm
